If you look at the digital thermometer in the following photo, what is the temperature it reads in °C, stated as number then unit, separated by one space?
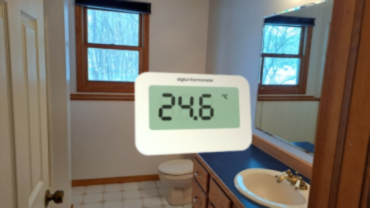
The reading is 24.6 °C
